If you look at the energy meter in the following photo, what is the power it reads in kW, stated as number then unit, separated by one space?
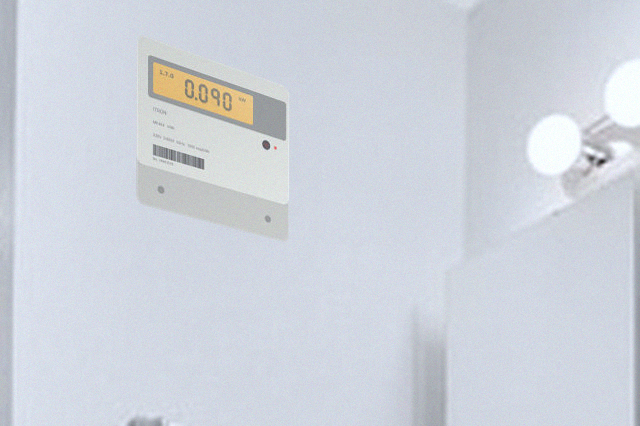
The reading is 0.090 kW
